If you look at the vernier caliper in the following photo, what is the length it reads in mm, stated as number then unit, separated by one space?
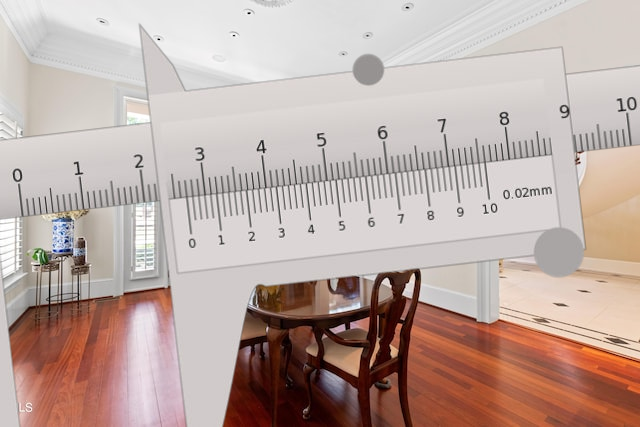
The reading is 27.0 mm
